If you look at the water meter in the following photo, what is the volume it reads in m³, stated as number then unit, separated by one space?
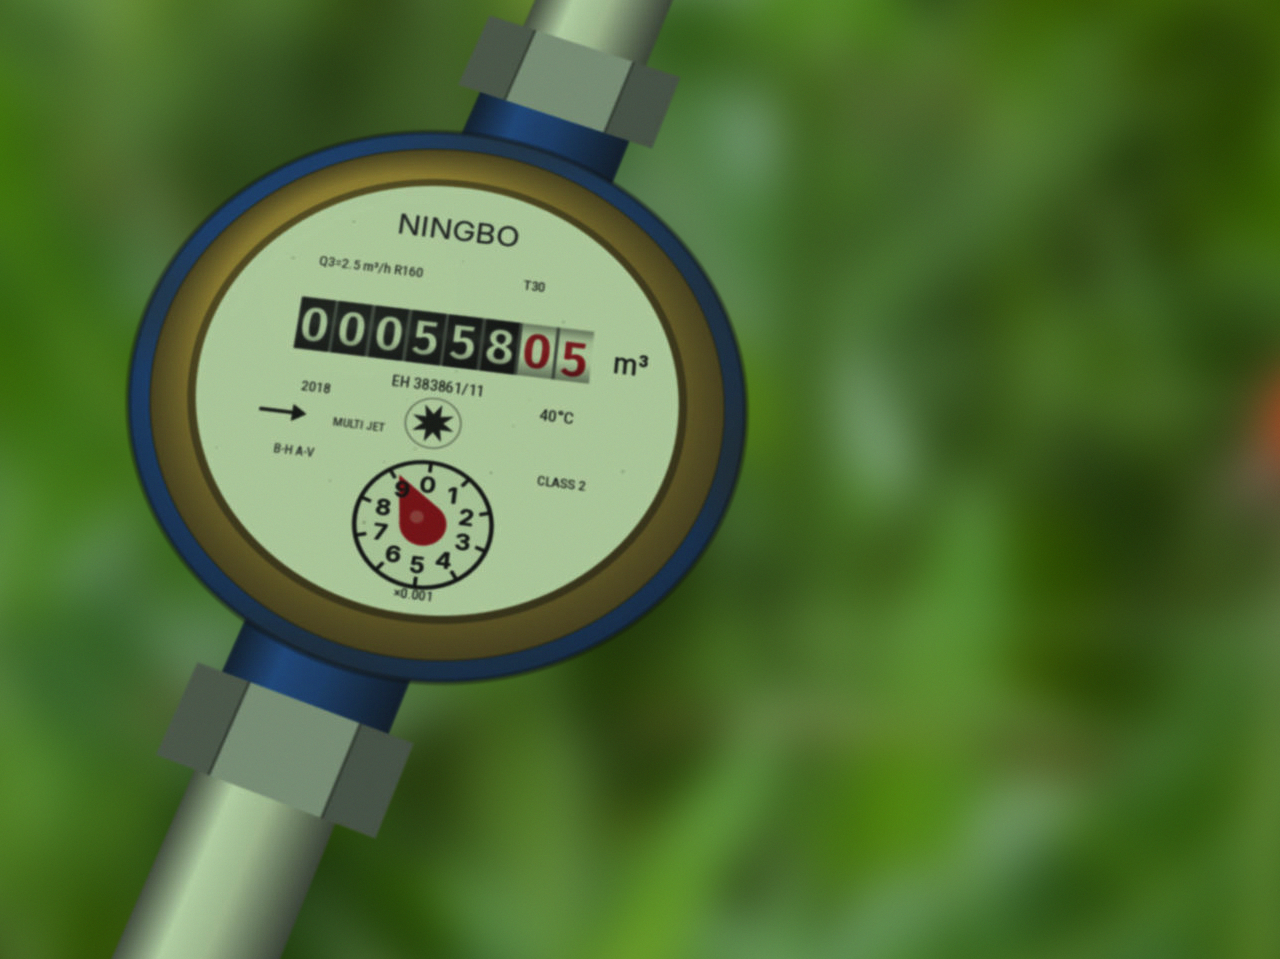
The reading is 558.049 m³
